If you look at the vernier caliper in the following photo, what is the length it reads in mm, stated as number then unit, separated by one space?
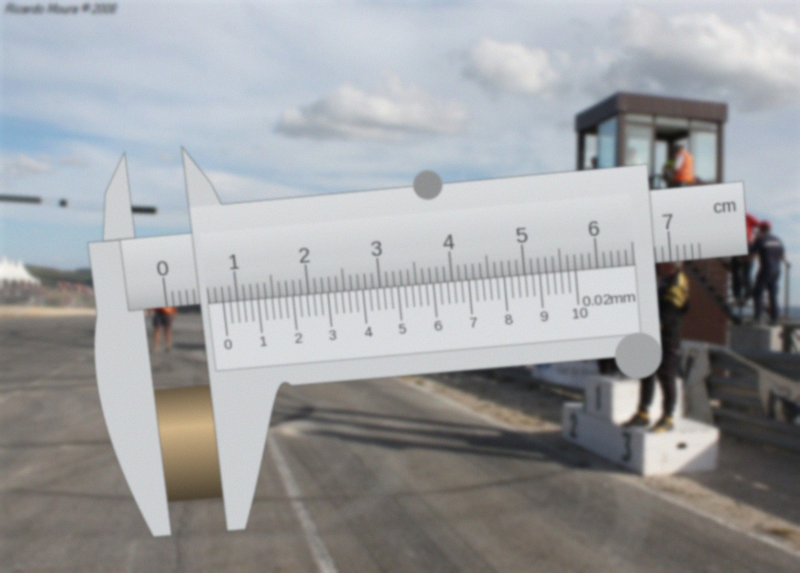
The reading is 8.0 mm
